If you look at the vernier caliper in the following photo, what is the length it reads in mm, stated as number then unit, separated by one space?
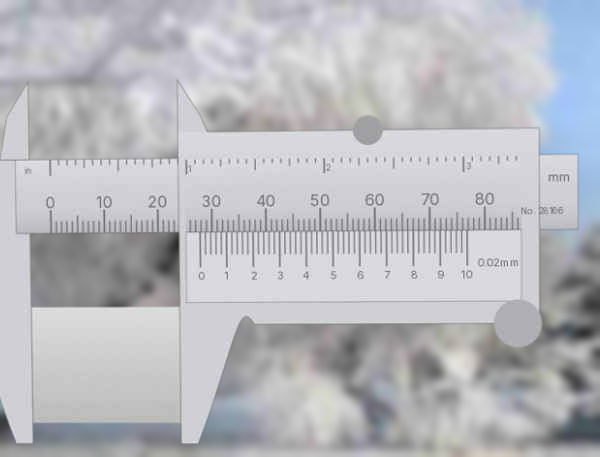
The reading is 27.8 mm
